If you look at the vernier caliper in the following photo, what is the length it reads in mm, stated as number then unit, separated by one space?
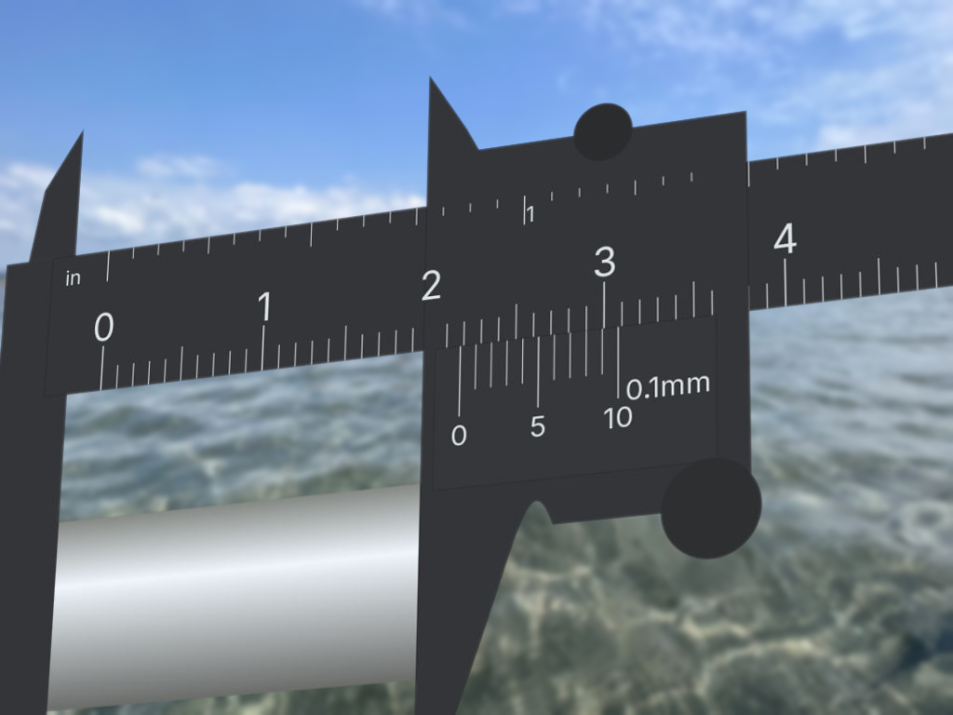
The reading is 21.8 mm
